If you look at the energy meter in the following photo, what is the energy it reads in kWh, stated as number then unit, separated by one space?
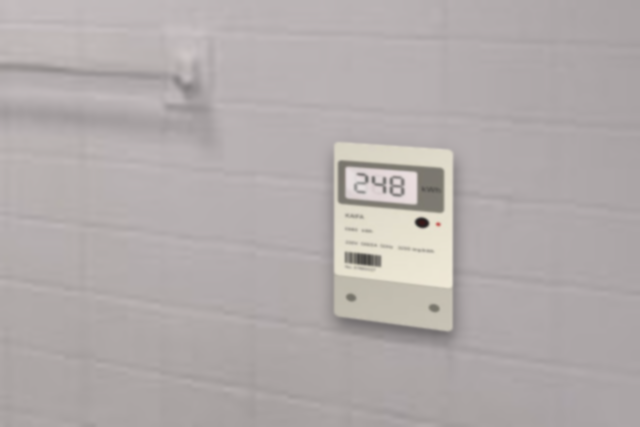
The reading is 248 kWh
